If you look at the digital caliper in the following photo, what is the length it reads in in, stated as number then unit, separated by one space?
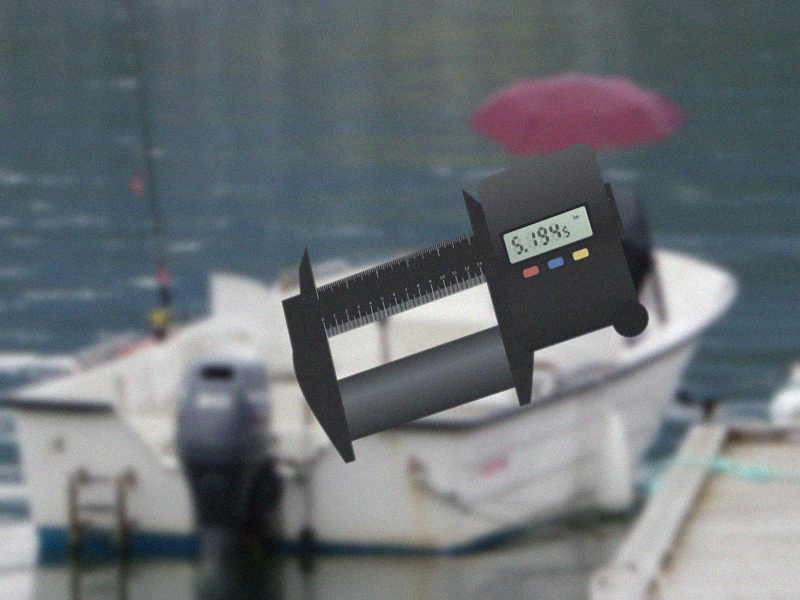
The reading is 5.1945 in
